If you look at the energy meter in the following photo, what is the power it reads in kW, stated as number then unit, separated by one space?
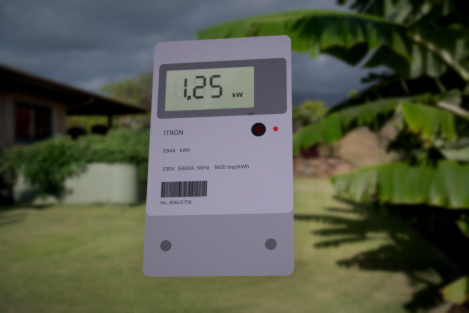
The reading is 1.25 kW
